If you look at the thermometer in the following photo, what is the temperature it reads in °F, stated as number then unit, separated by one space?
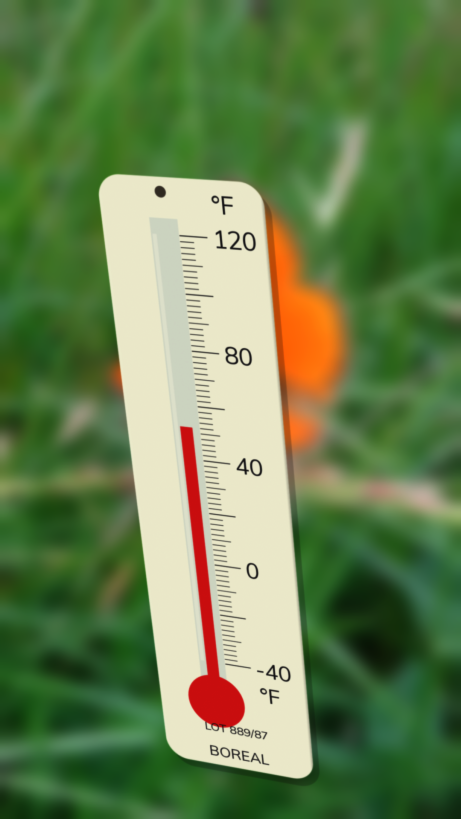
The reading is 52 °F
